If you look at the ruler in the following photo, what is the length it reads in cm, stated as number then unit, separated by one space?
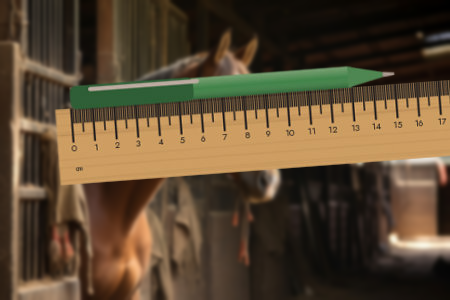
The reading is 15 cm
